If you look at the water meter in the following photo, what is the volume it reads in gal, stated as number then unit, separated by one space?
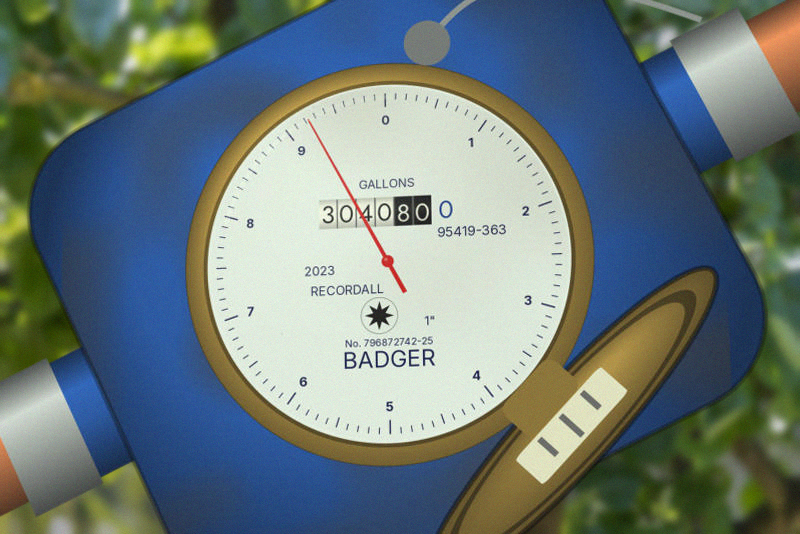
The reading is 3040799.2 gal
